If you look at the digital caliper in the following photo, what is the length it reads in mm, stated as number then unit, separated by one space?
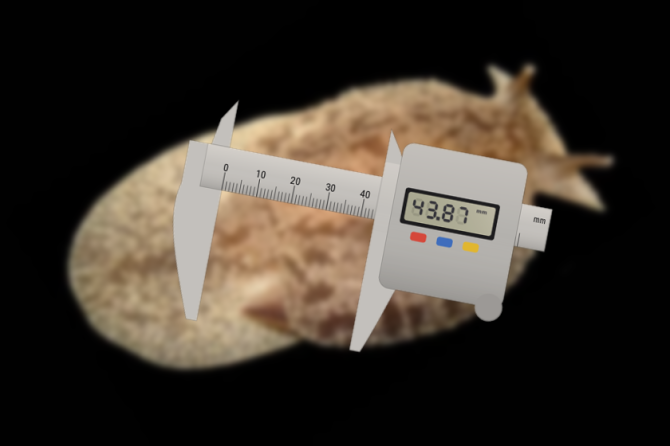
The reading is 43.87 mm
